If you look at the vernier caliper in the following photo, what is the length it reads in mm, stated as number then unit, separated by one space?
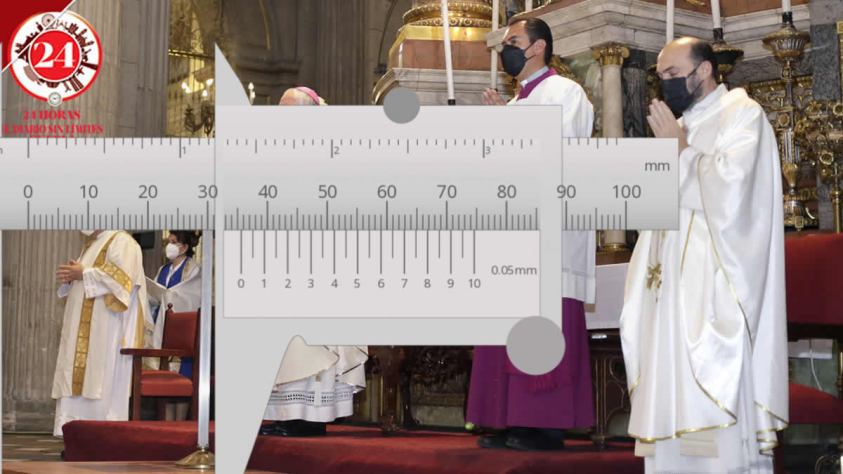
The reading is 35.6 mm
